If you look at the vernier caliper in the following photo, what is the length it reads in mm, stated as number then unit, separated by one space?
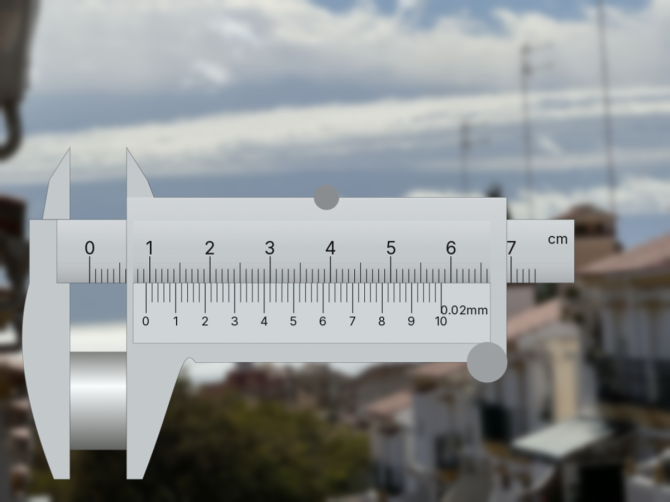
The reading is 9.4 mm
